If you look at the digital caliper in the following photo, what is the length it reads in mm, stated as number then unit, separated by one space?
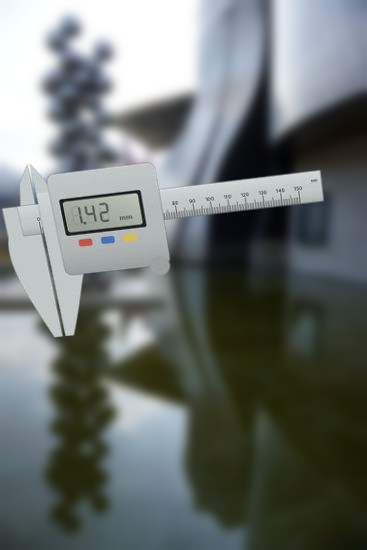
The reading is 1.42 mm
